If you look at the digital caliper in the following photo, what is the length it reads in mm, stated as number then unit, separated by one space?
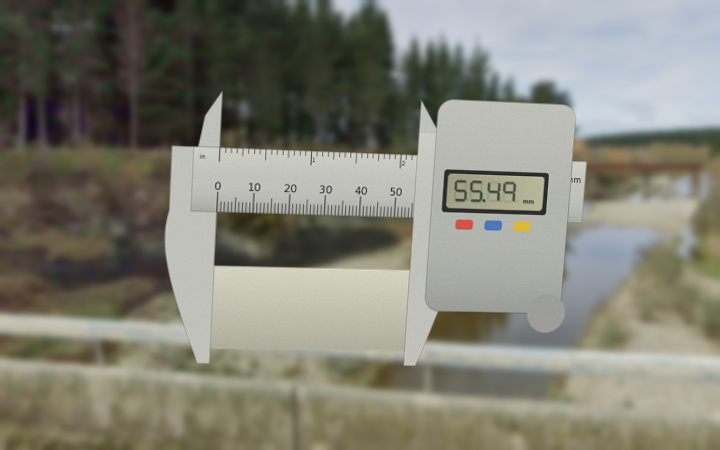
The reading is 55.49 mm
